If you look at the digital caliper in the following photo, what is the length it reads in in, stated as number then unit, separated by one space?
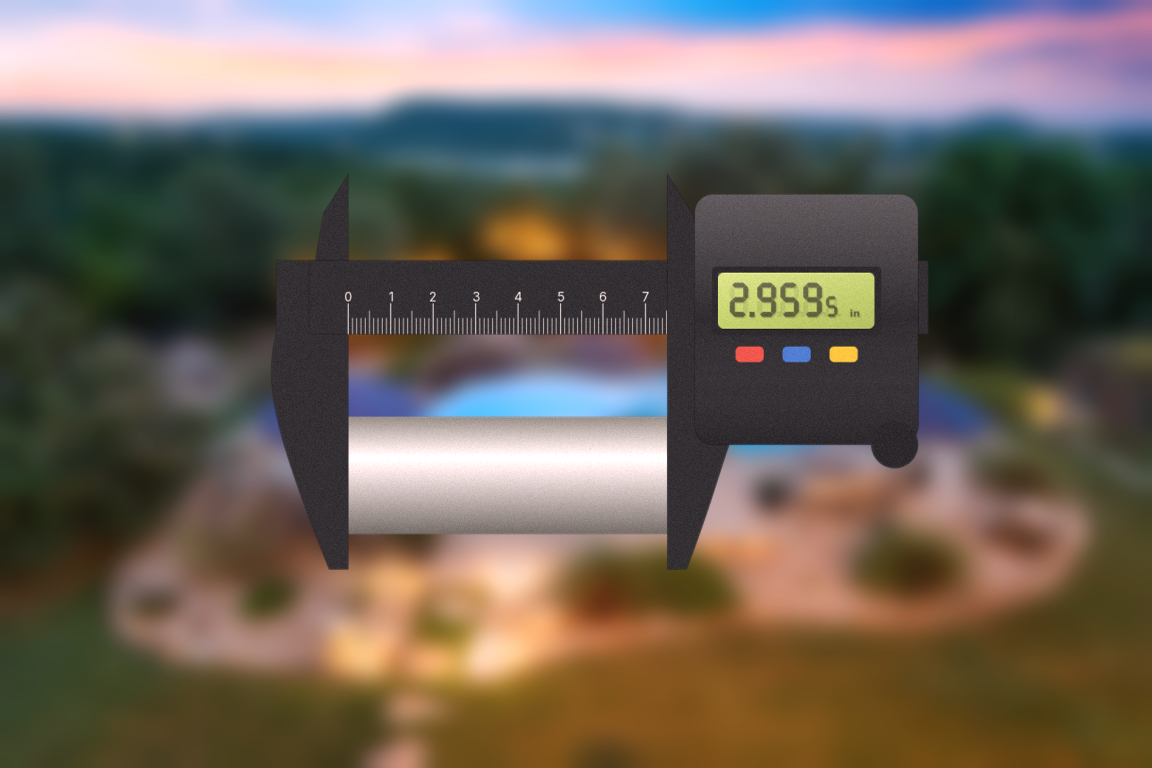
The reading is 2.9595 in
